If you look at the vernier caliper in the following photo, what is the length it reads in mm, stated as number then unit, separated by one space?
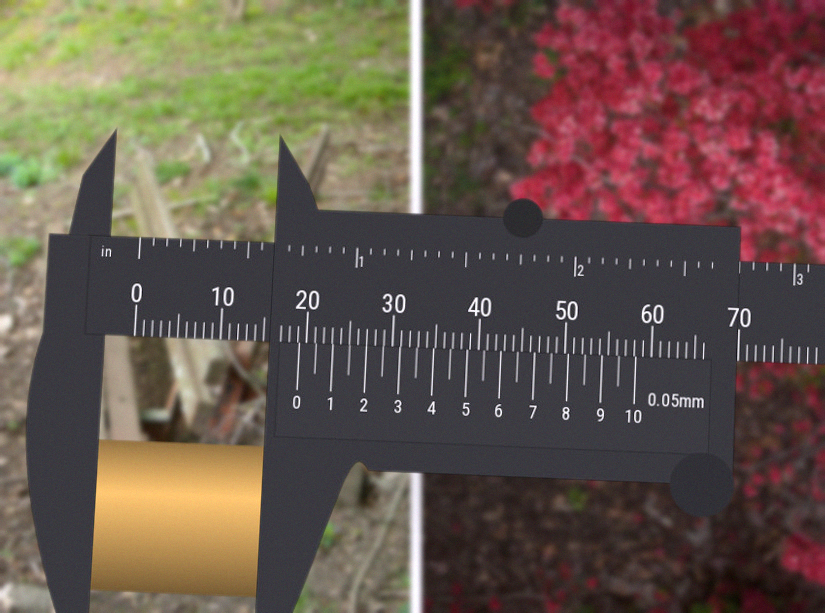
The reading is 19.2 mm
